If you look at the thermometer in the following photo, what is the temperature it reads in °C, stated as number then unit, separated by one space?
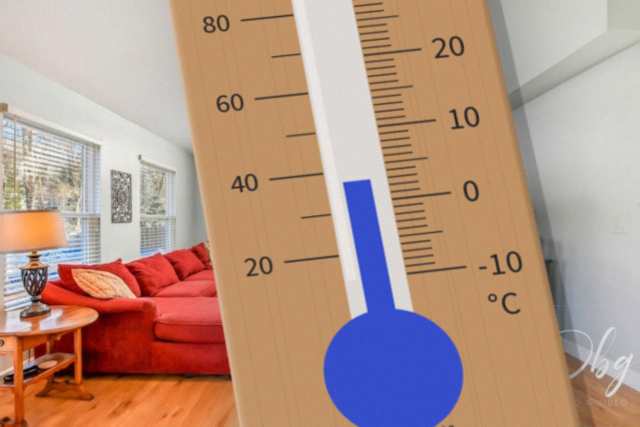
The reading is 3 °C
